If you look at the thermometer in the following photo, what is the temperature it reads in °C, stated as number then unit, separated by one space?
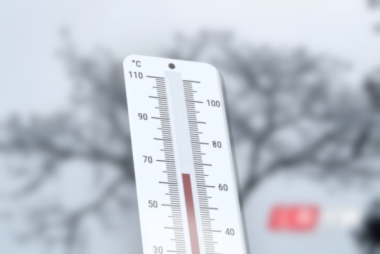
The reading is 65 °C
